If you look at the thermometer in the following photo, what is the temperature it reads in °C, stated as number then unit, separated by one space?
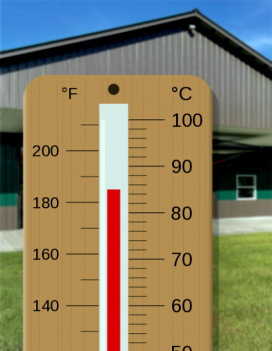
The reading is 85 °C
